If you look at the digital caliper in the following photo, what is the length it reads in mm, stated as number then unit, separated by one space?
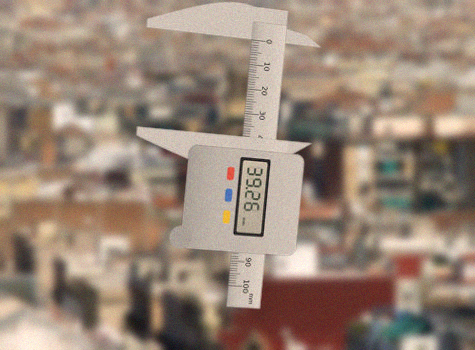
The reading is 39.26 mm
